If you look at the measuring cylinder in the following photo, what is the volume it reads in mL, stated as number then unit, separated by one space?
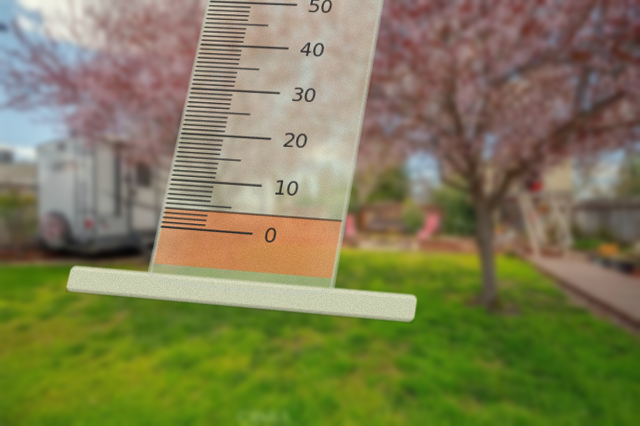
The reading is 4 mL
